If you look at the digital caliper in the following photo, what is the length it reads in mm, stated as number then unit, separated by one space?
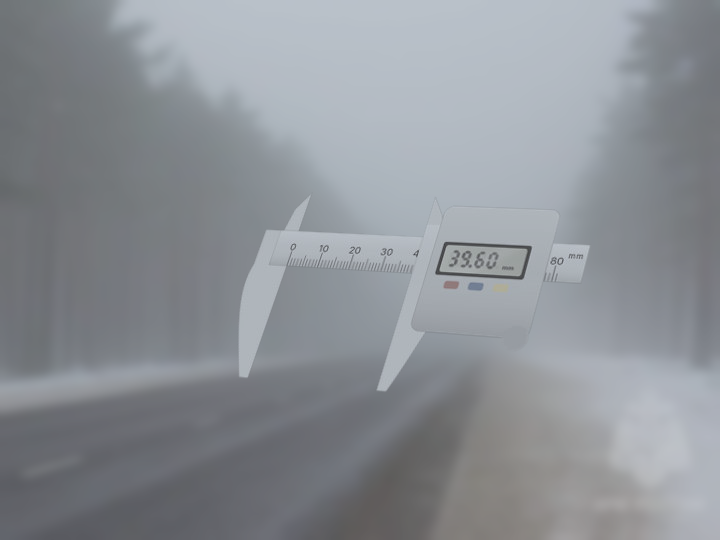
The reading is 39.60 mm
